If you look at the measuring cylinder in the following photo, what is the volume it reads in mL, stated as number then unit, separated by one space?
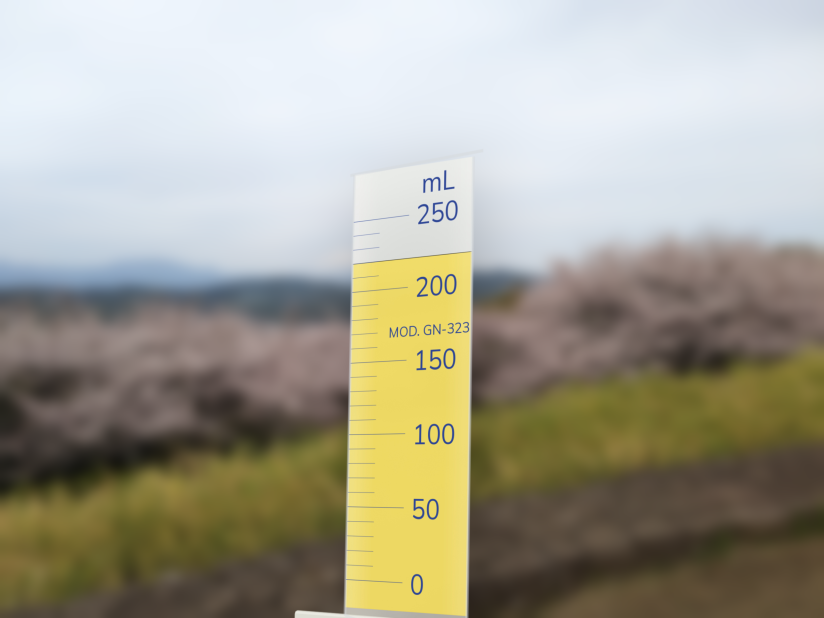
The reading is 220 mL
